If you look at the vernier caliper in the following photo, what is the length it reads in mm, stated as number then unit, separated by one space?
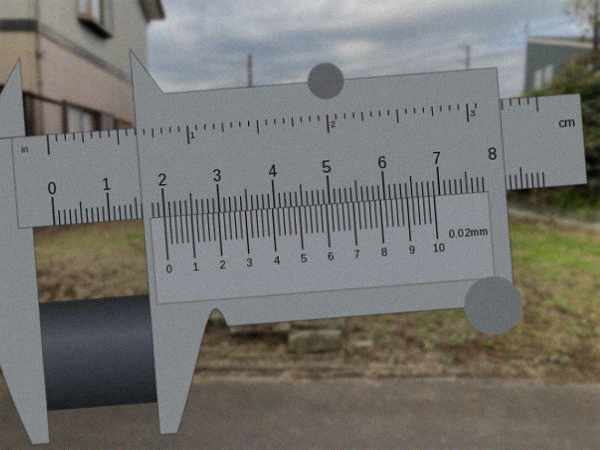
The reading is 20.0 mm
